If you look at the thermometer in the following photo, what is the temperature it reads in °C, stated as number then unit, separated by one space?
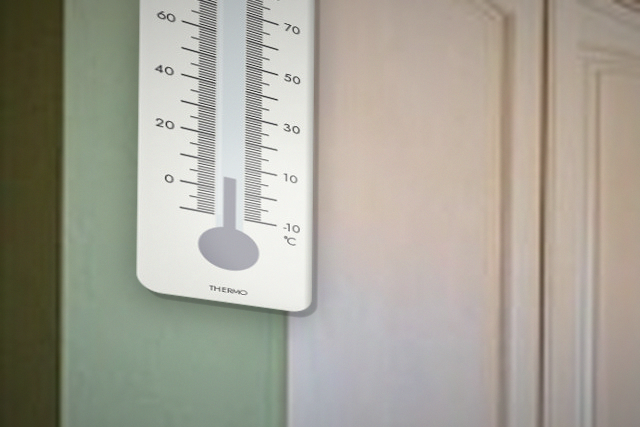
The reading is 5 °C
